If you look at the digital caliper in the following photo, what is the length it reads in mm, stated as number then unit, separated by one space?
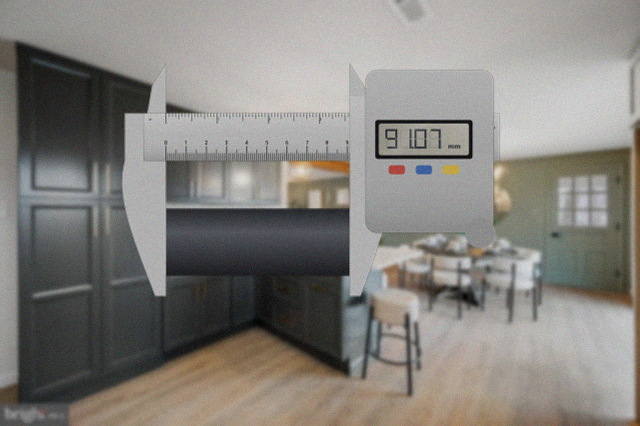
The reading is 91.07 mm
